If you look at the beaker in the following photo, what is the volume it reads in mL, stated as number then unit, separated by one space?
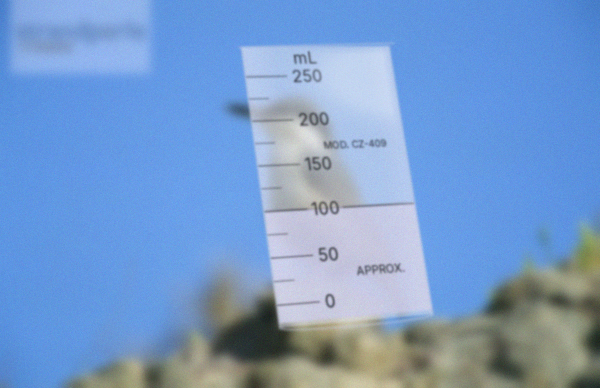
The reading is 100 mL
